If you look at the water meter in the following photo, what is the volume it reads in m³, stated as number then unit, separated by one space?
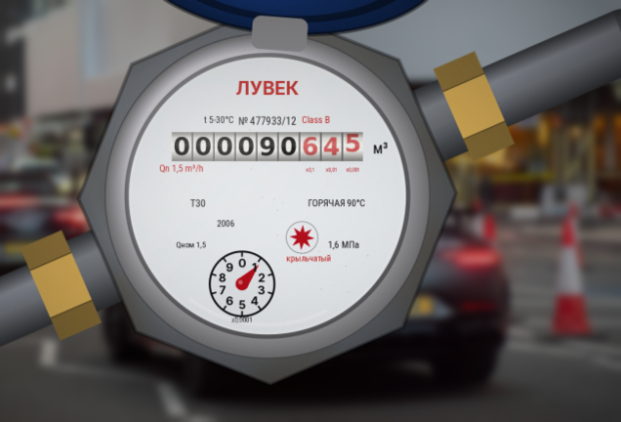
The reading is 90.6451 m³
